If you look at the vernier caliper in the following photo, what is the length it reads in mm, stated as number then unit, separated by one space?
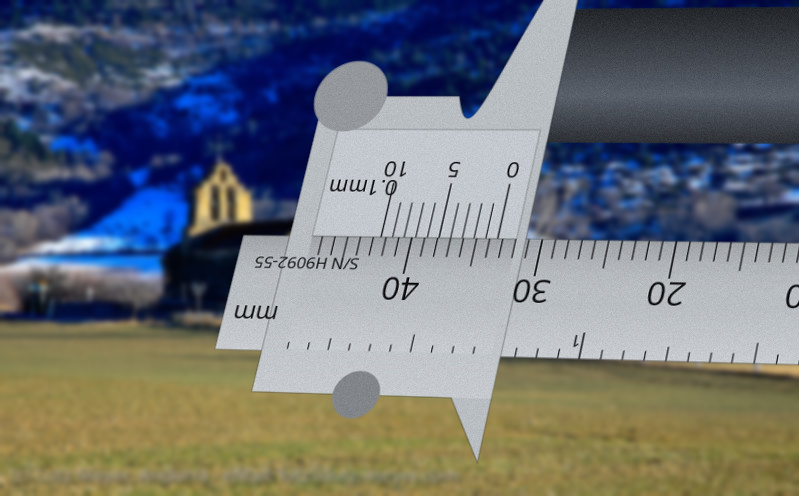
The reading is 33.4 mm
